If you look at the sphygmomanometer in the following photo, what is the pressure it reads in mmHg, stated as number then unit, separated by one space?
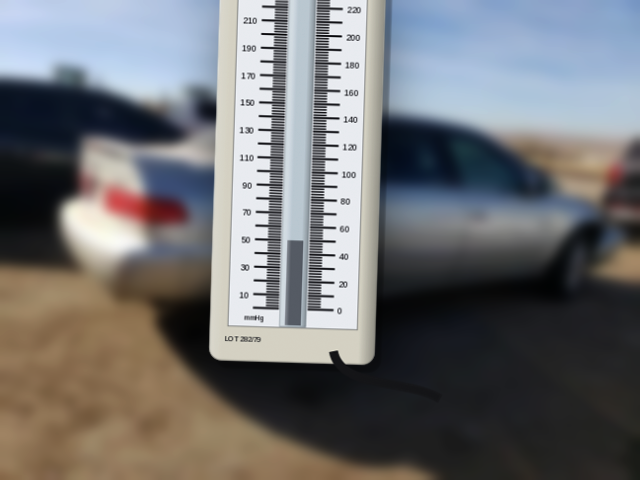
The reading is 50 mmHg
